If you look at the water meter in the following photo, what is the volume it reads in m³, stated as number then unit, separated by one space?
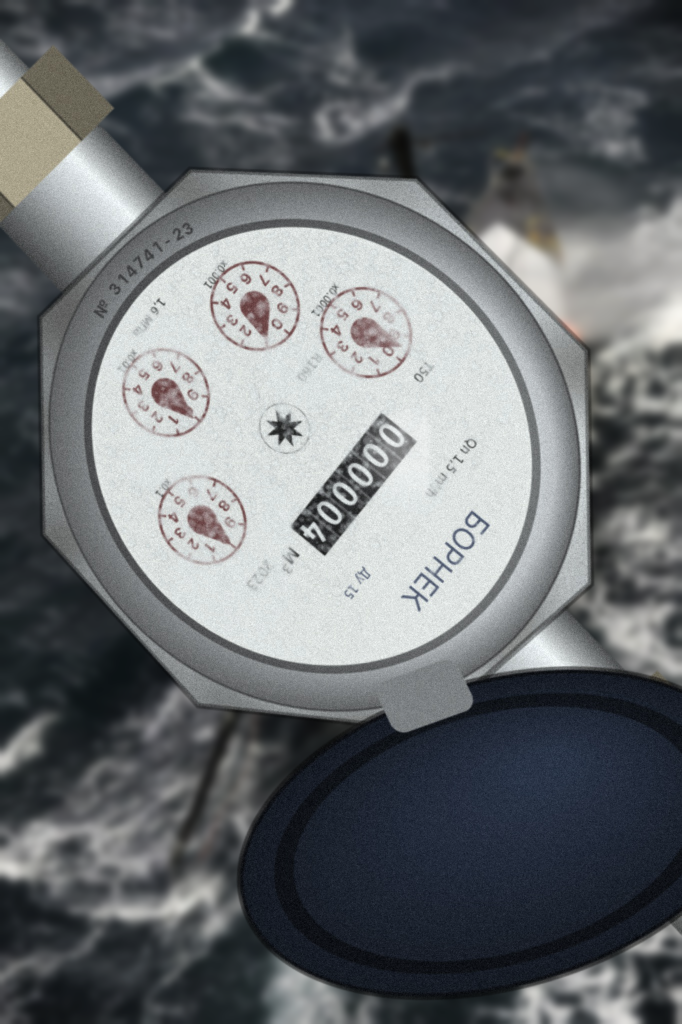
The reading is 4.0009 m³
